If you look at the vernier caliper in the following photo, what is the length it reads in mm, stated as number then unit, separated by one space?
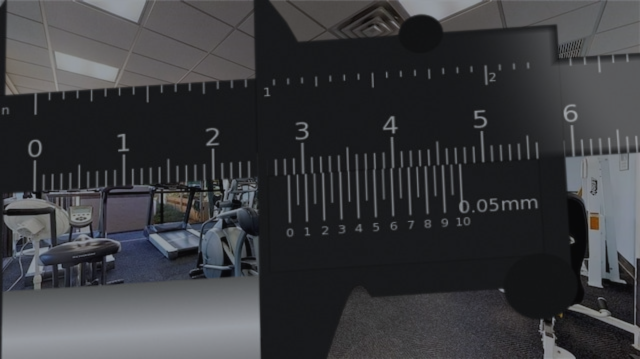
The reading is 28.4 mm
